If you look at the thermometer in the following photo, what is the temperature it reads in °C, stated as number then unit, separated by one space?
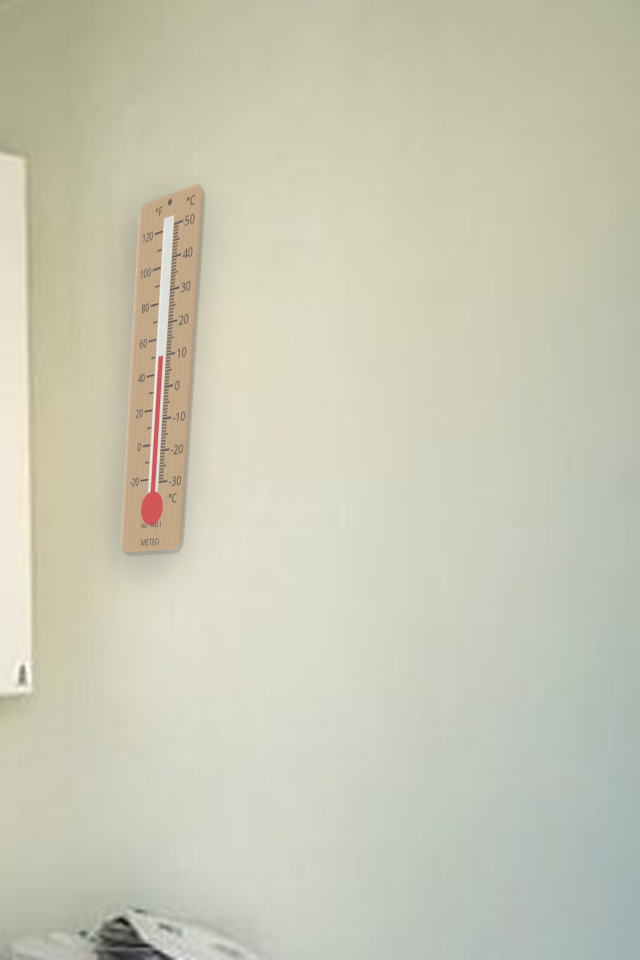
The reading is 10 °C
